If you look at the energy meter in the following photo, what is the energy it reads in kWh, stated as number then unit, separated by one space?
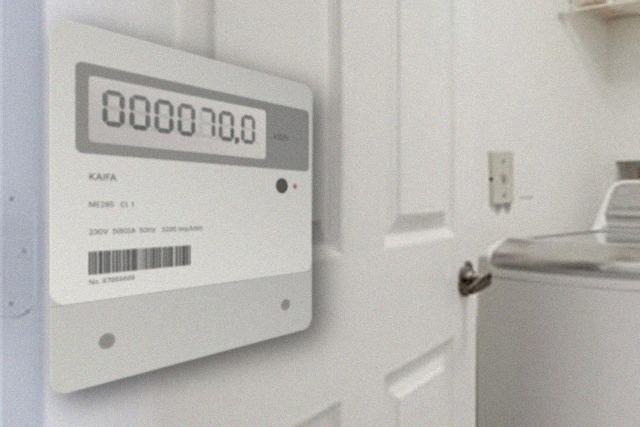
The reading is 70.0 kWh
